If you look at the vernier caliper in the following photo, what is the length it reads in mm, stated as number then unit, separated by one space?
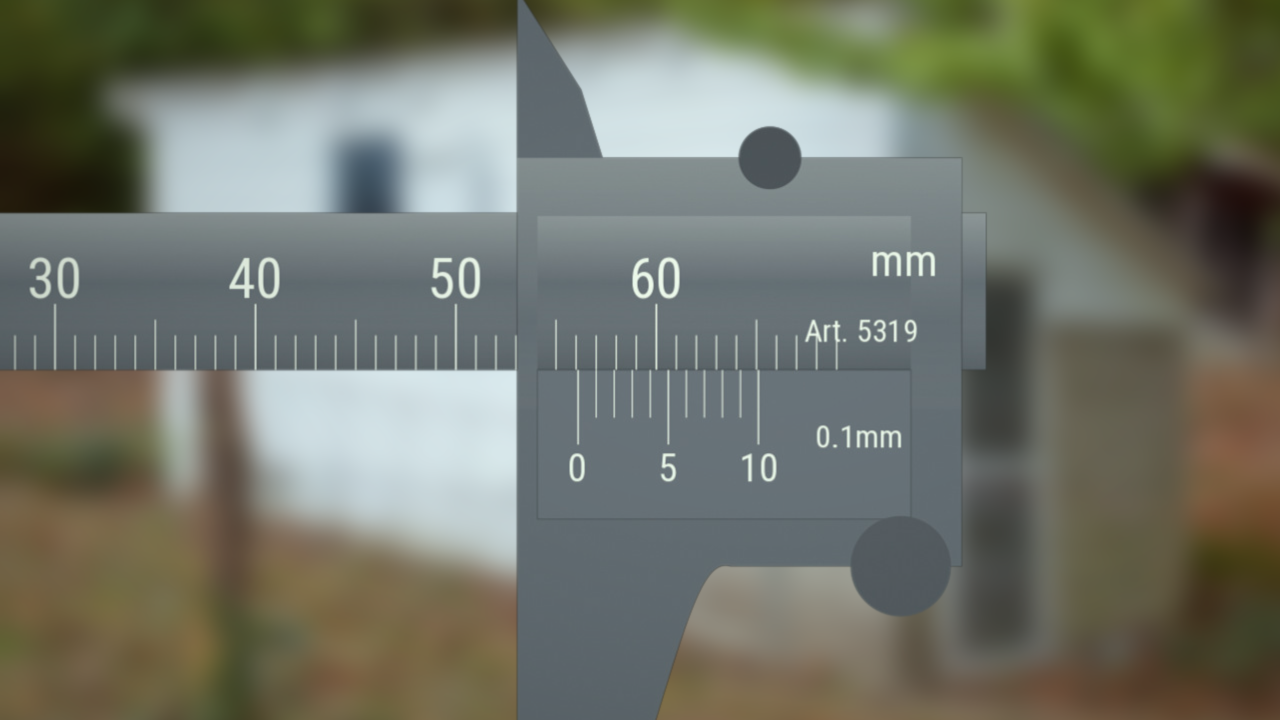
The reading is 56.1 mm
